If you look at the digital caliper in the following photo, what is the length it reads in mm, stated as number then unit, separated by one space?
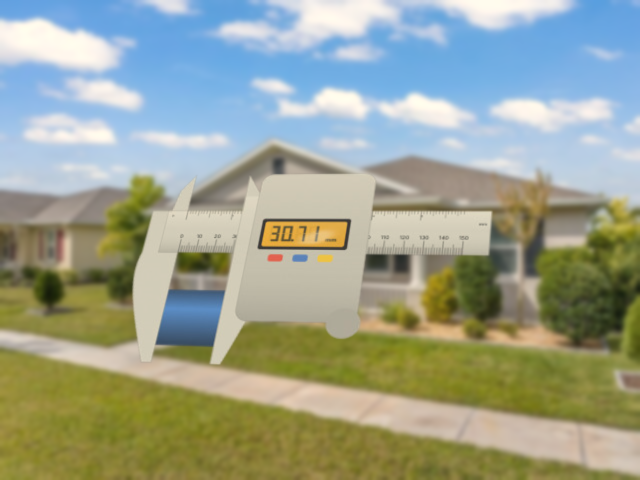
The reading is 30.71 mm
